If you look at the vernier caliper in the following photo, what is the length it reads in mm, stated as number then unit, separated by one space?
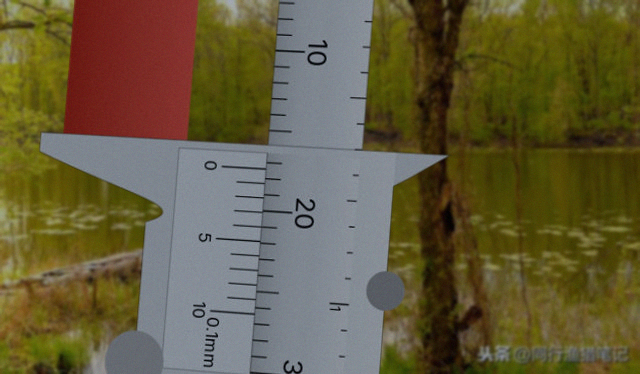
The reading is 17.4 mm
